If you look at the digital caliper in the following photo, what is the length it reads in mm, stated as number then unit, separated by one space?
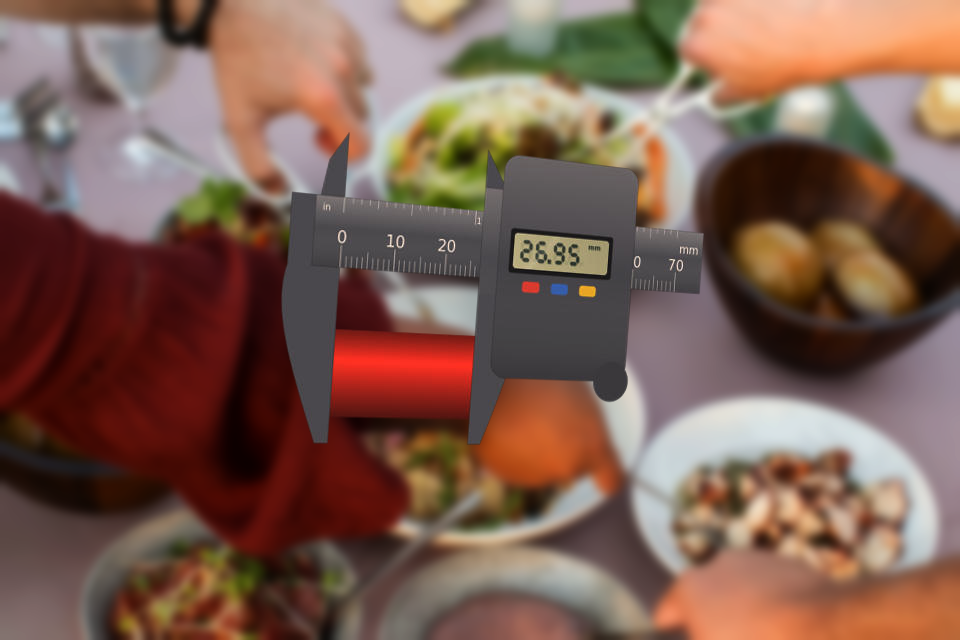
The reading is 26.95 mm
